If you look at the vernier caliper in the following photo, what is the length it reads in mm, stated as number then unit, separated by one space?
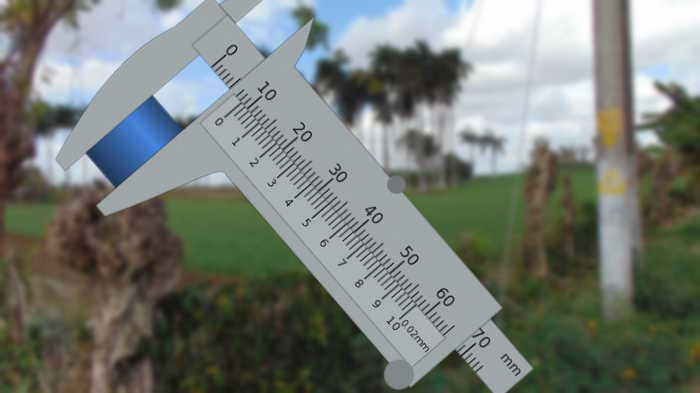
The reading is 8.5 mm
